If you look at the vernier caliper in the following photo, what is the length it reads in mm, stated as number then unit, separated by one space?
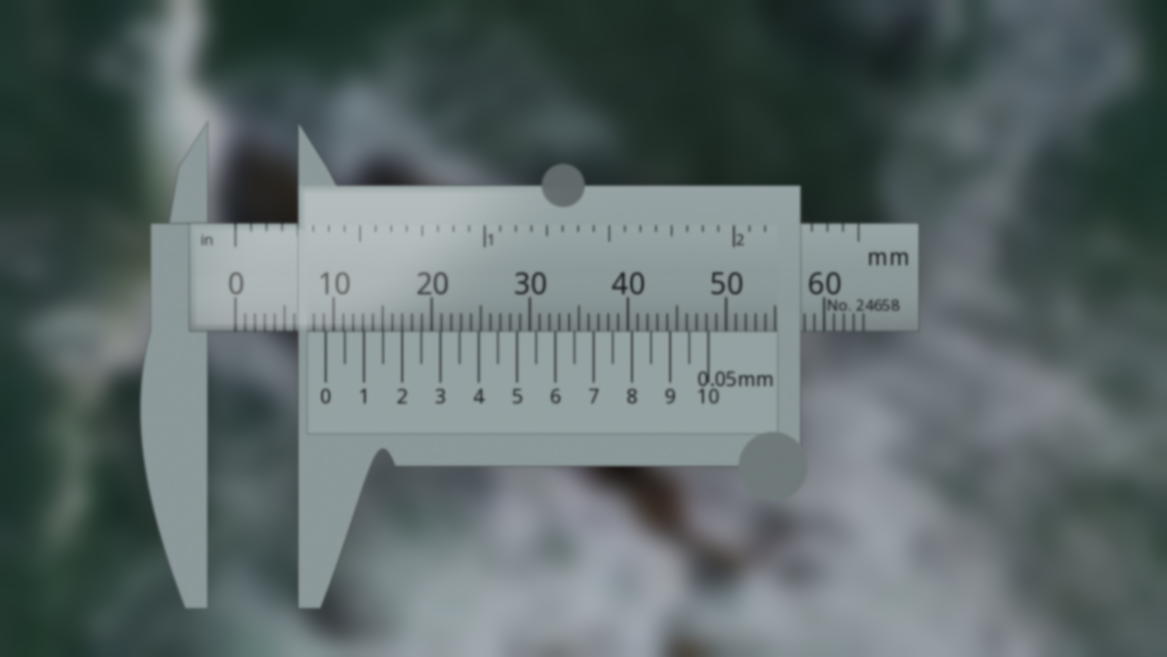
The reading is 9.2 mm
